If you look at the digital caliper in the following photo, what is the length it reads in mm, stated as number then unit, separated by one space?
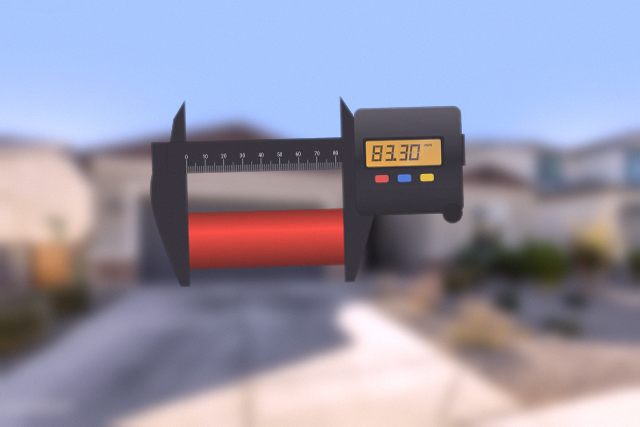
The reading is 83.30 mm
